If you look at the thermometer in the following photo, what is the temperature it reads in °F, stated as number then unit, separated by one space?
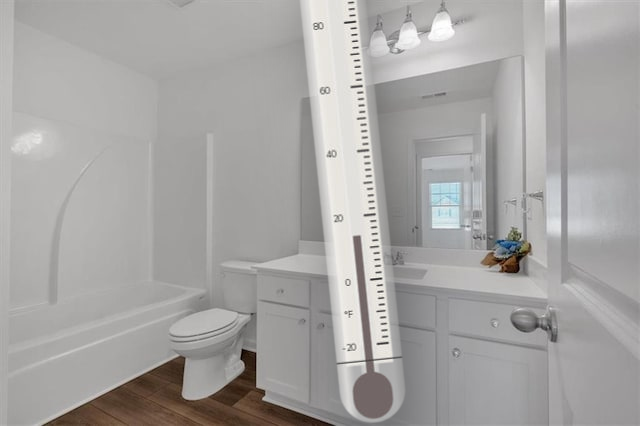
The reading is 14 °F
